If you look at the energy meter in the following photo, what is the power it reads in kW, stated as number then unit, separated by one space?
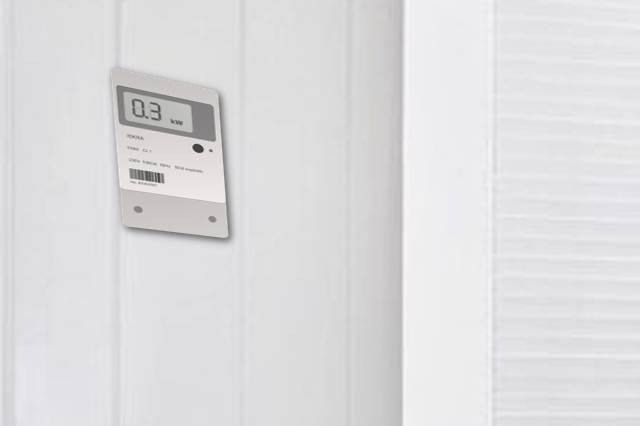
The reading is 0.3 kW
